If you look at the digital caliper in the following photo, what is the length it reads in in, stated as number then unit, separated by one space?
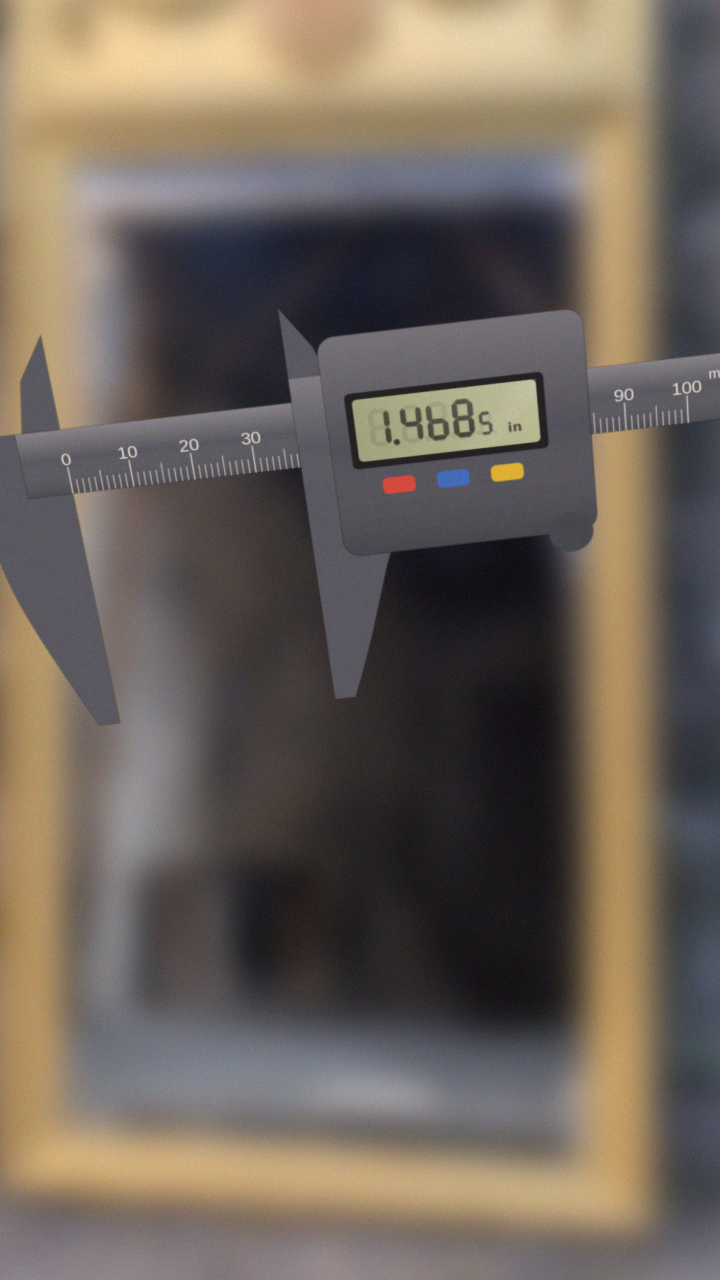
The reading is 1.4685 in
